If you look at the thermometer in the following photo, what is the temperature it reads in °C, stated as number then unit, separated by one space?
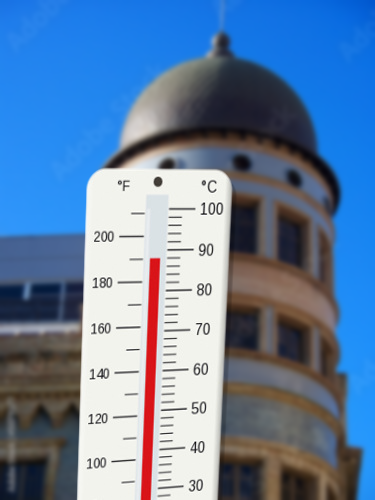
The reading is 88 °C
